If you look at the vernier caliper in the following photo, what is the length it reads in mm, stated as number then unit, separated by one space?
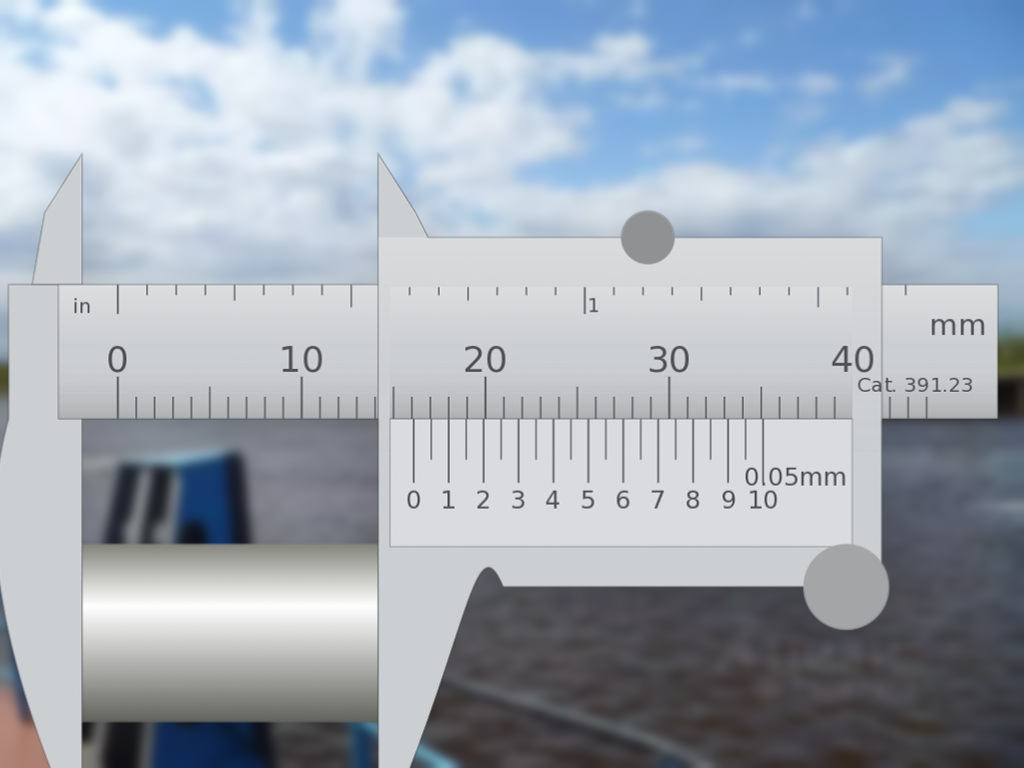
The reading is 16.1 mm
